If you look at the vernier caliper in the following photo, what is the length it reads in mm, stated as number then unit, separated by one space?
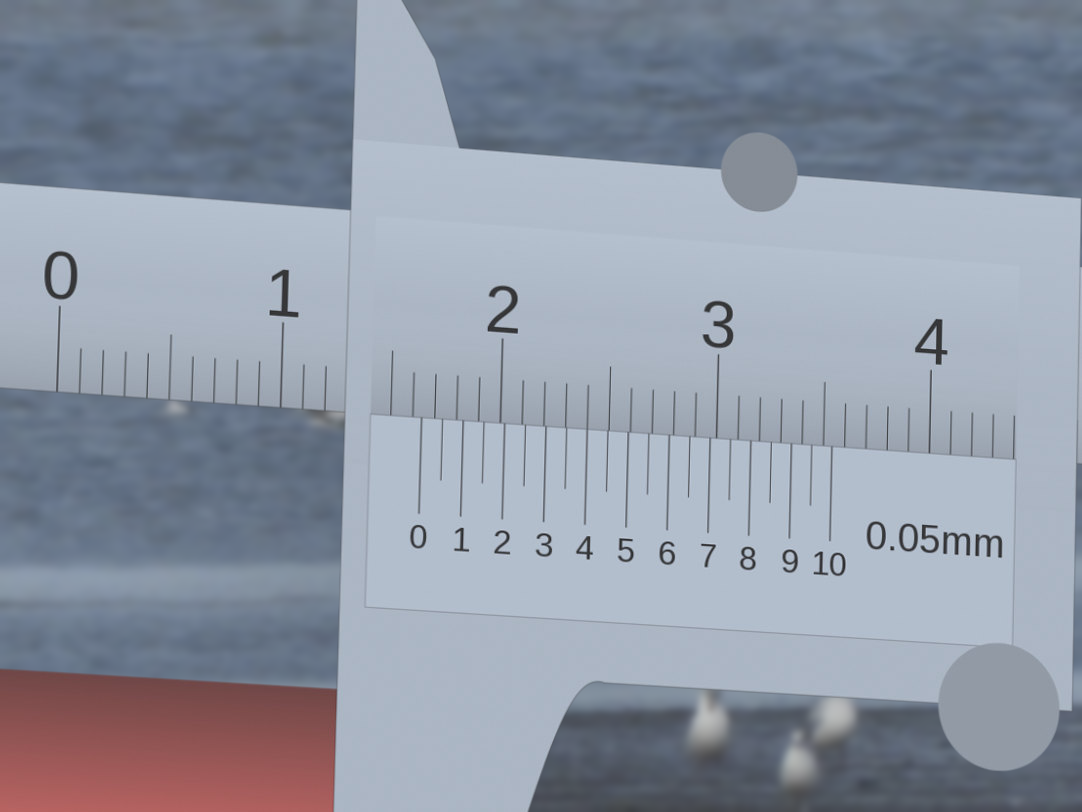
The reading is 16.4 mm
